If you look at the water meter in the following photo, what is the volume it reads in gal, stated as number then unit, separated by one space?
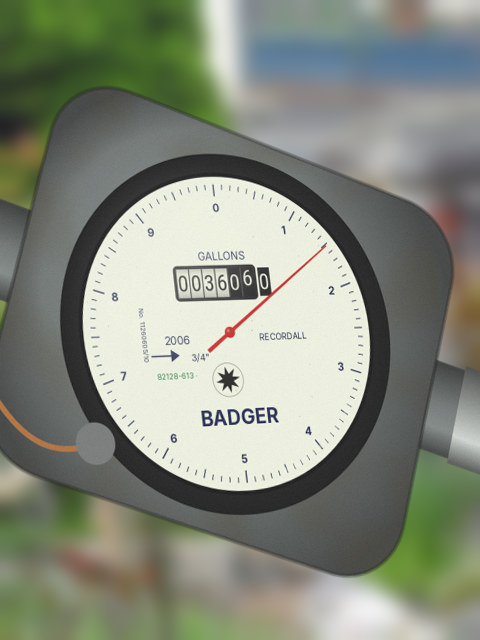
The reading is 36061.5 gal
